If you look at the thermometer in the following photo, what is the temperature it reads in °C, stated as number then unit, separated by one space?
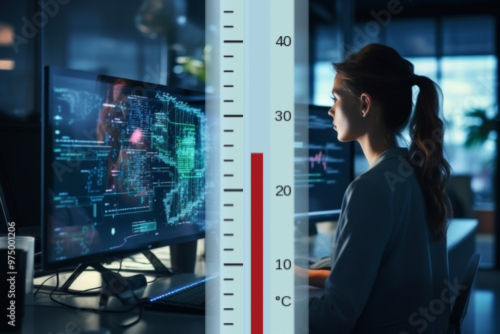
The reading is 25 °C
